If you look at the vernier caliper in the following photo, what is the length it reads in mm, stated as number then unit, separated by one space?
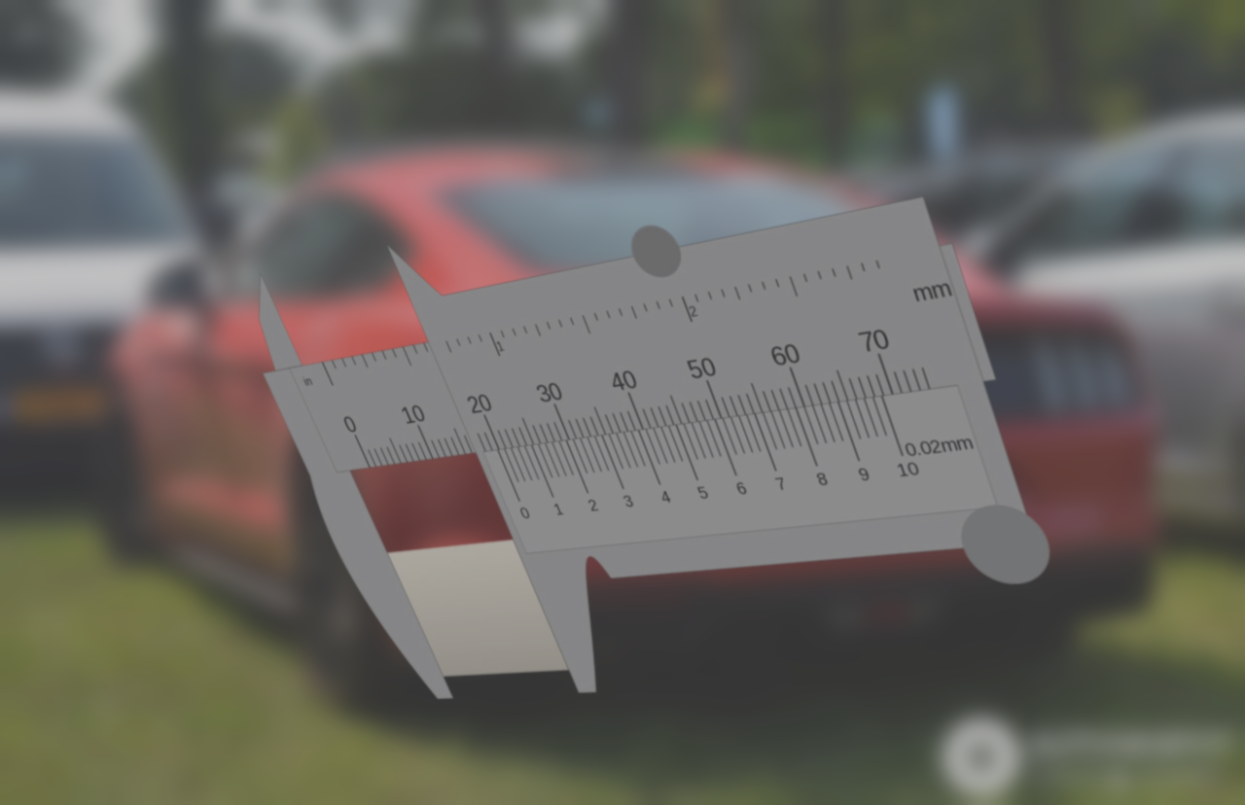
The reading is 19.8 mm
